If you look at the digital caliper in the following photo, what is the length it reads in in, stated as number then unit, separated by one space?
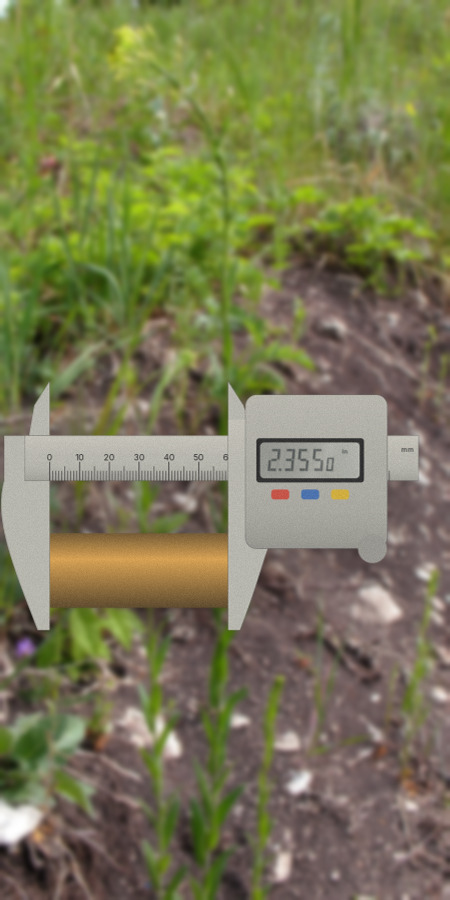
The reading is 2.3550 in
